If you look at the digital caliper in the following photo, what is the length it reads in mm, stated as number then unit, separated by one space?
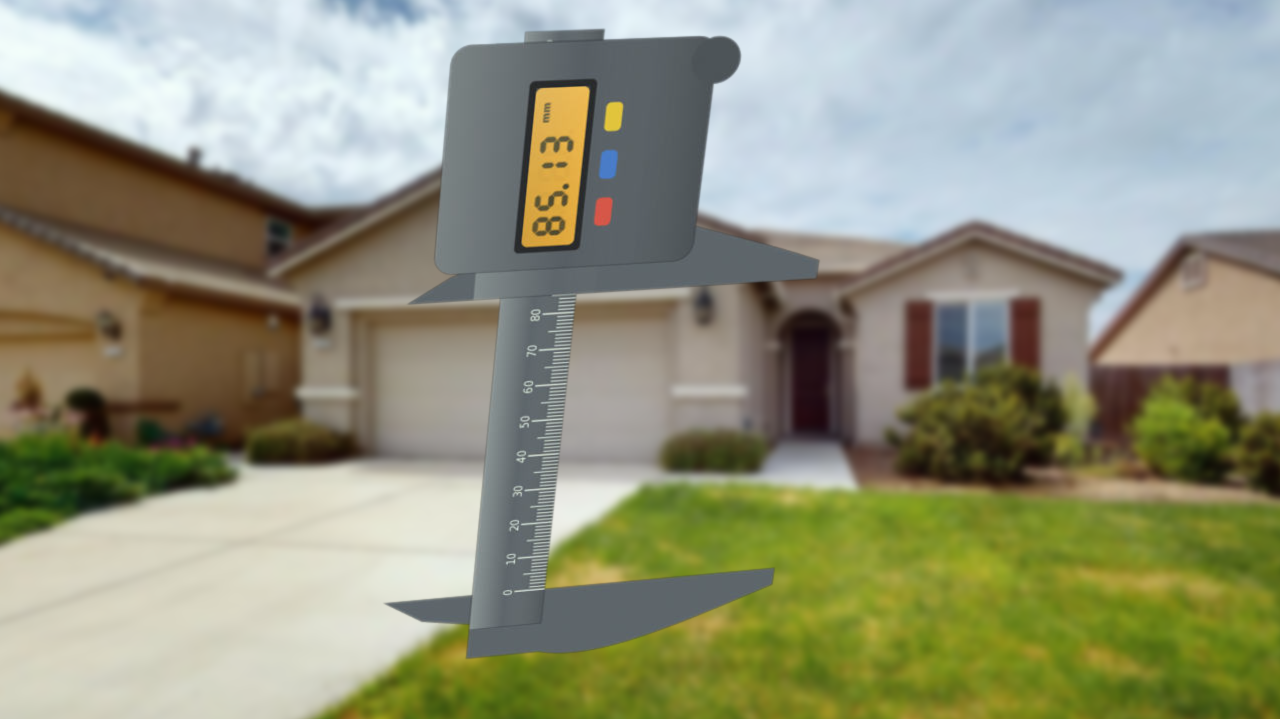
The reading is 85.13 mm
